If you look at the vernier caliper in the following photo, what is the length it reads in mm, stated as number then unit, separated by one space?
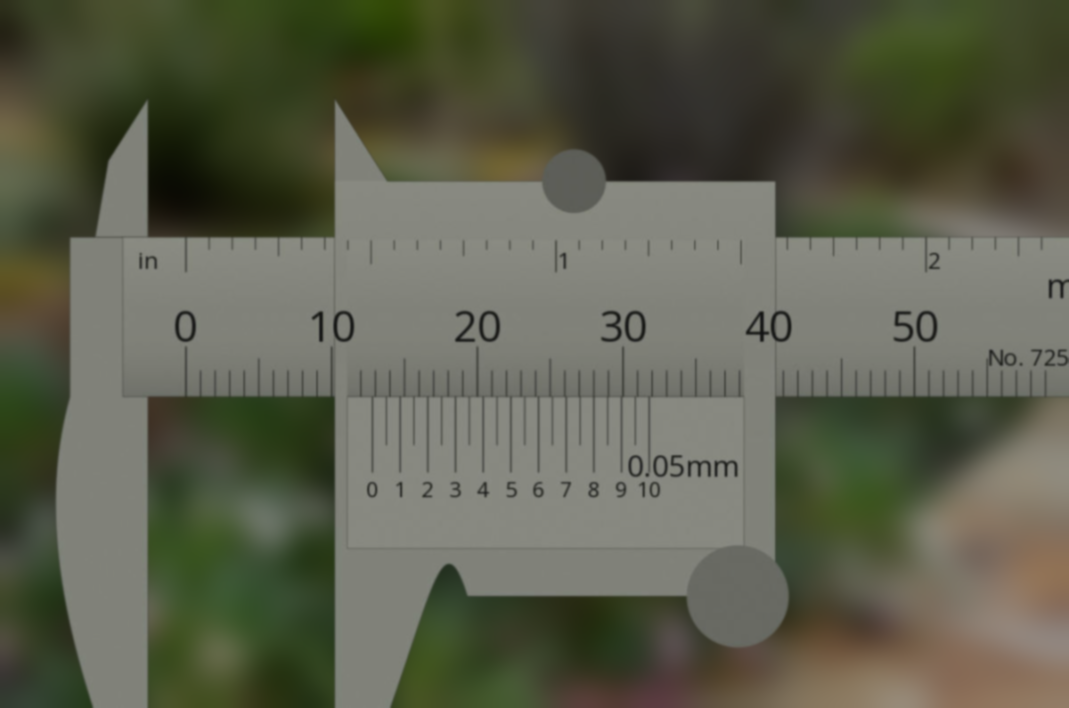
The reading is 12.8 mm
